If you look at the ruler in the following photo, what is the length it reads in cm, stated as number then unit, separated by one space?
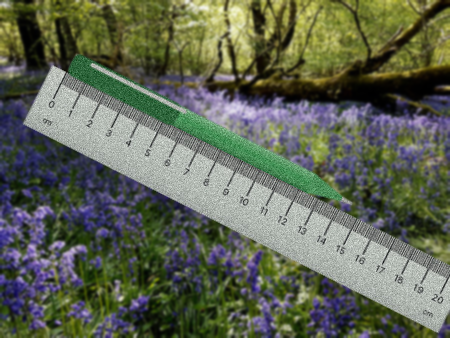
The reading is 14.5 cm
